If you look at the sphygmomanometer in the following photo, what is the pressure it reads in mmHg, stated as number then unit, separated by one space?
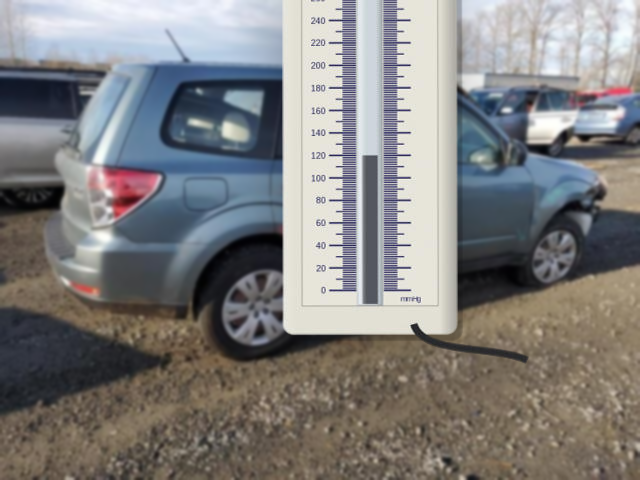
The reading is 120 mmHg
